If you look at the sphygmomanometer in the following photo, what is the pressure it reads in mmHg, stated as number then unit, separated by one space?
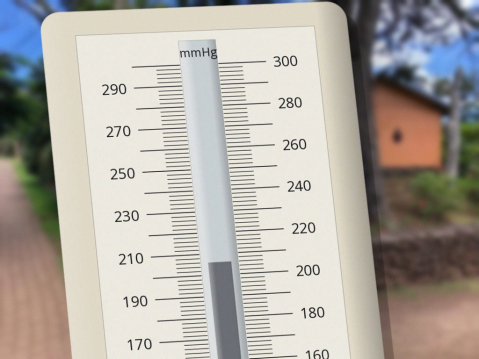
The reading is 206 mmHg
